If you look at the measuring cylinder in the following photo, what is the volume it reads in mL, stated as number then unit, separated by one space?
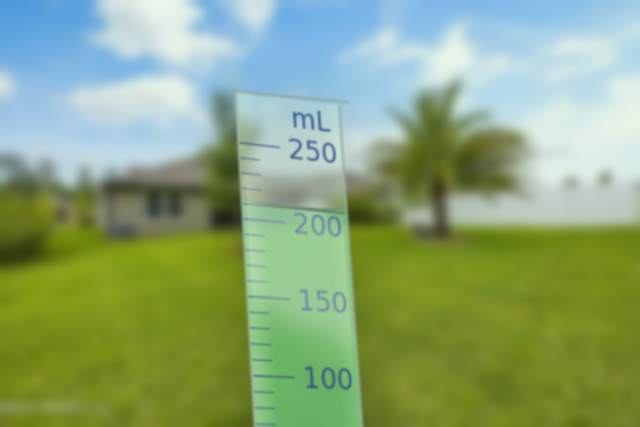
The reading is 210 mL
